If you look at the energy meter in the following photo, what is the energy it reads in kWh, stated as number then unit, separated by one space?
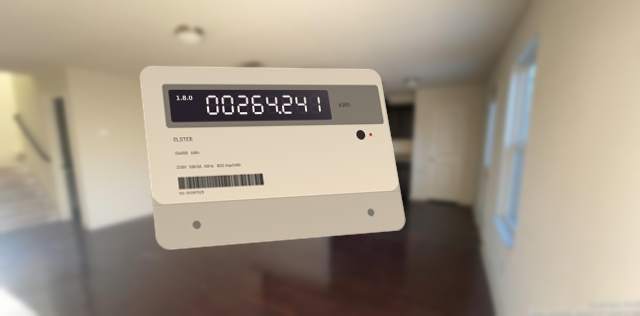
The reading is 264.241 kWh
